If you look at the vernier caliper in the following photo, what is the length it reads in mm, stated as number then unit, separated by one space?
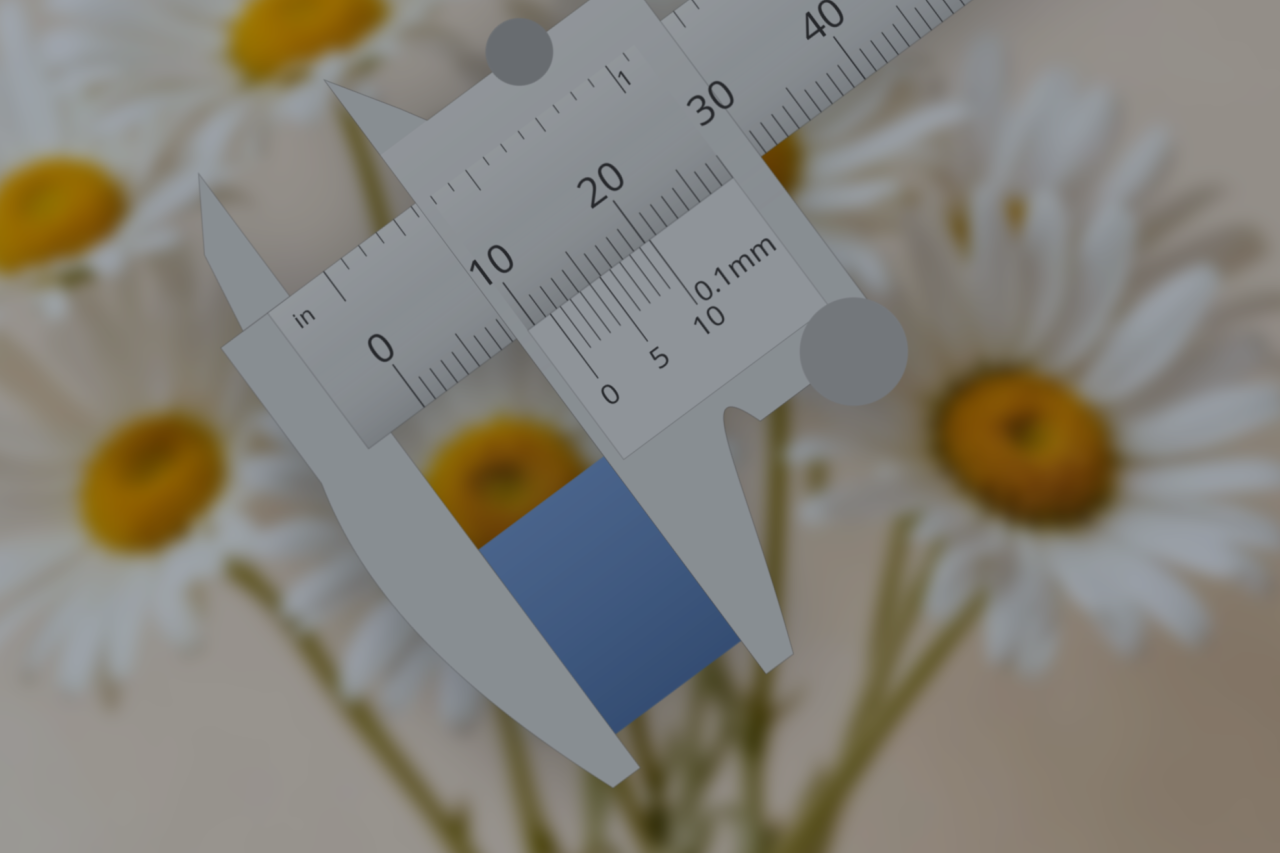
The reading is 11.4 mm
